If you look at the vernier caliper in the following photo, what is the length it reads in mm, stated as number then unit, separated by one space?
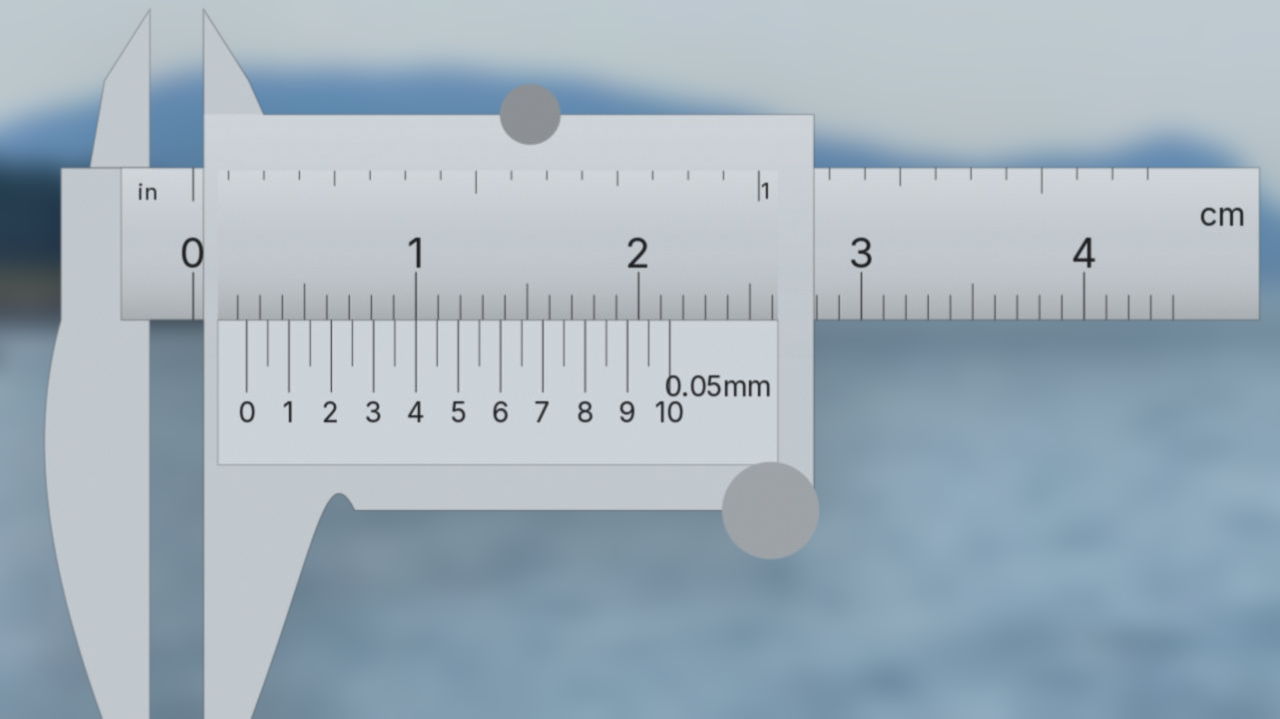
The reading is 2.4 mm
